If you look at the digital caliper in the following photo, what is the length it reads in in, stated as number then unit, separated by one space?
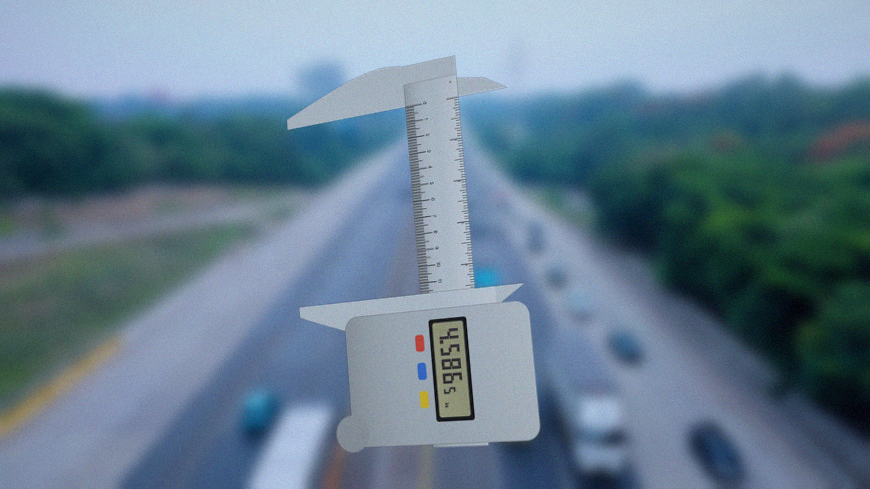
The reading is 4.5865 in
